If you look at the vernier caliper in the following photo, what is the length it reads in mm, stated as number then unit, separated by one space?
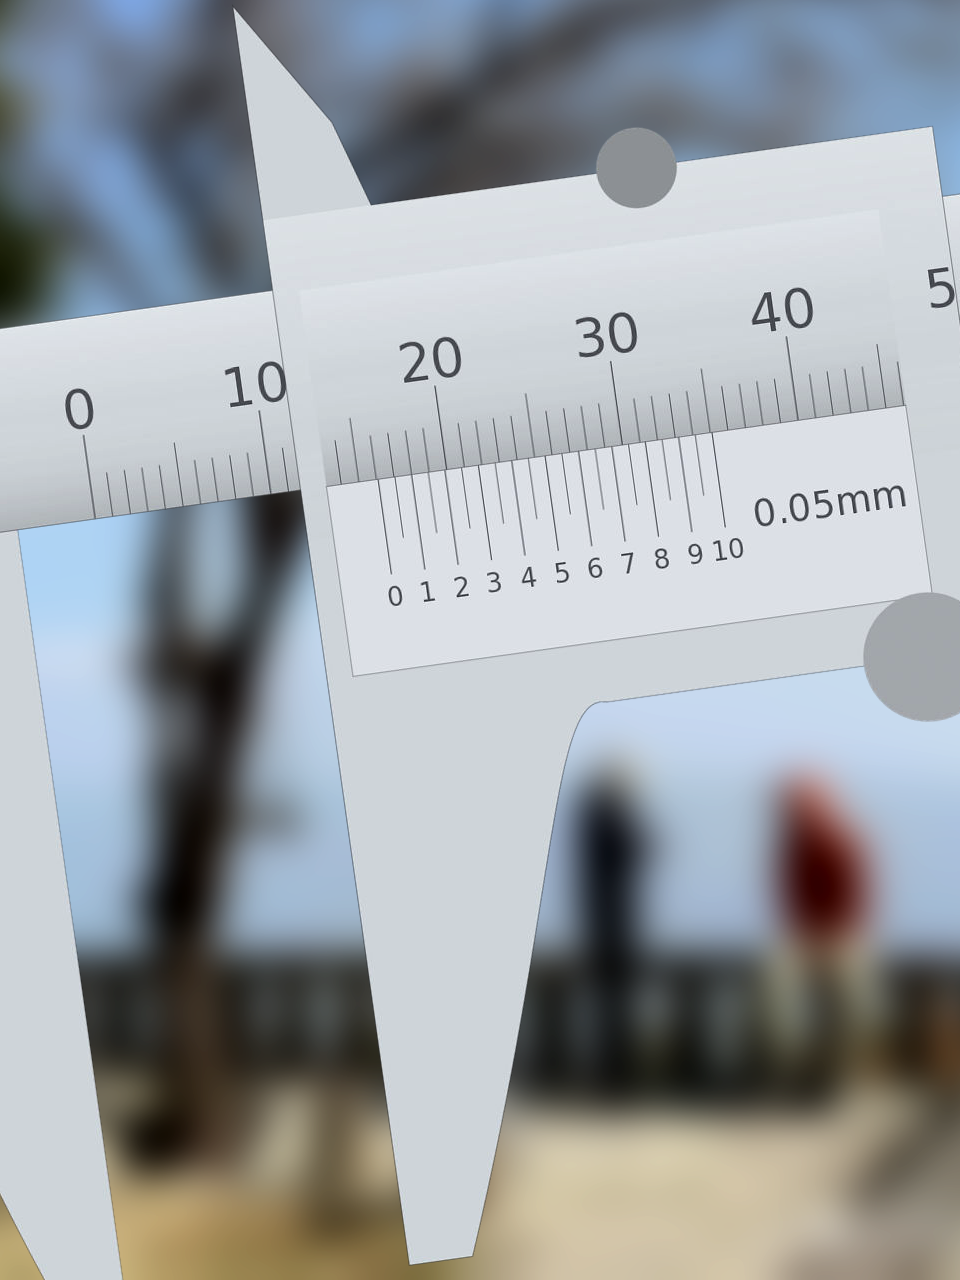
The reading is 16.1 mm
